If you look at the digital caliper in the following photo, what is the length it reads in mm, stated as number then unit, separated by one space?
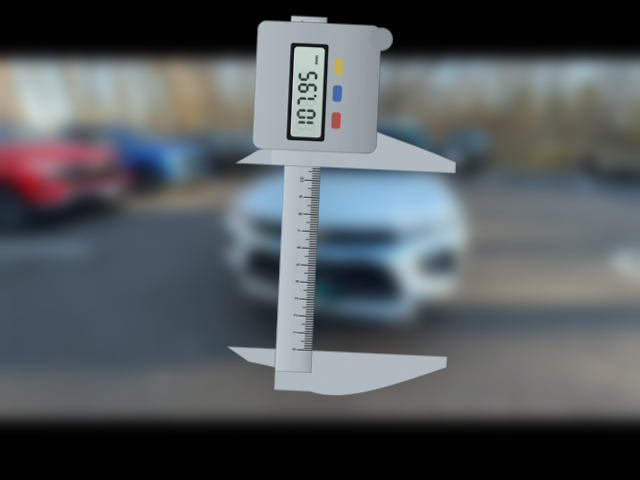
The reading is 107.95 mm
